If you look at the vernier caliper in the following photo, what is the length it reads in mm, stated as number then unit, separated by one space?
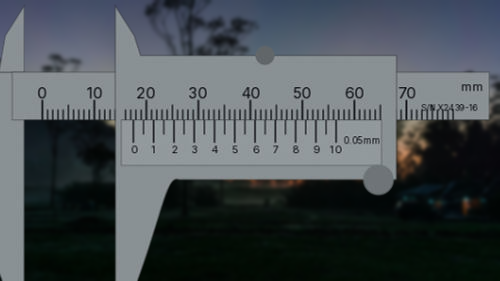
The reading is 17.5 mm
